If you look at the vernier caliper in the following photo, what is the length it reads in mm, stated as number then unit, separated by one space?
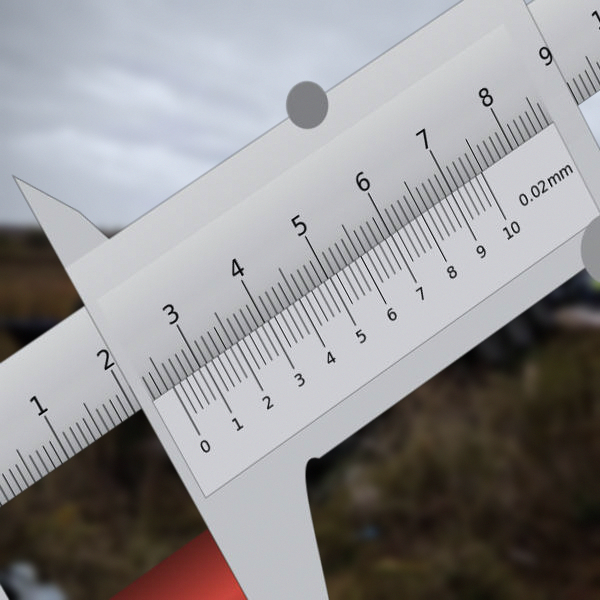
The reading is 25.8 mm
